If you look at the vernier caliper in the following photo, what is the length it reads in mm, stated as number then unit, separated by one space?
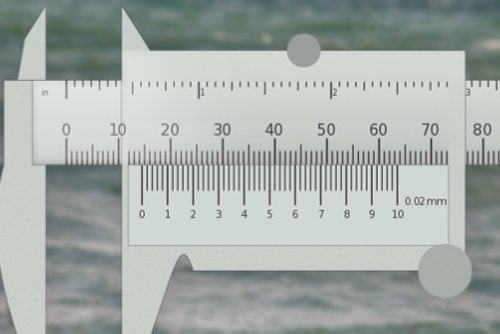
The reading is 14.5 mm
